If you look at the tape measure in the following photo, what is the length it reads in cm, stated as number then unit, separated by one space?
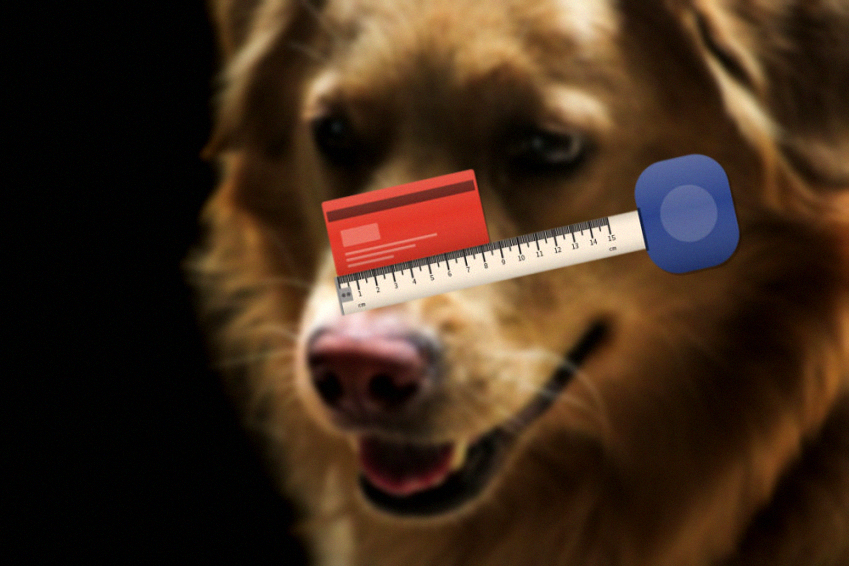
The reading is 8.5 cm
